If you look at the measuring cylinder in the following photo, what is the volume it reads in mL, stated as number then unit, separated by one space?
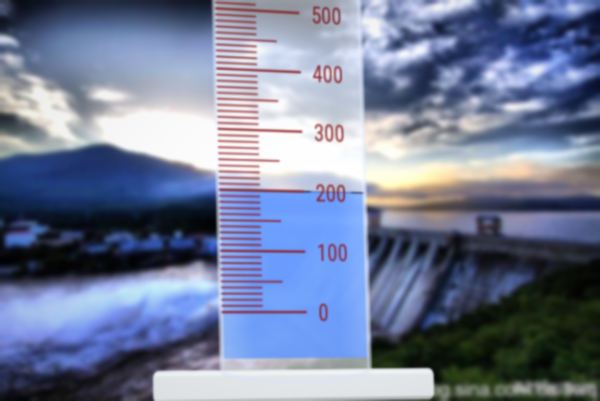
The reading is 200 mL
